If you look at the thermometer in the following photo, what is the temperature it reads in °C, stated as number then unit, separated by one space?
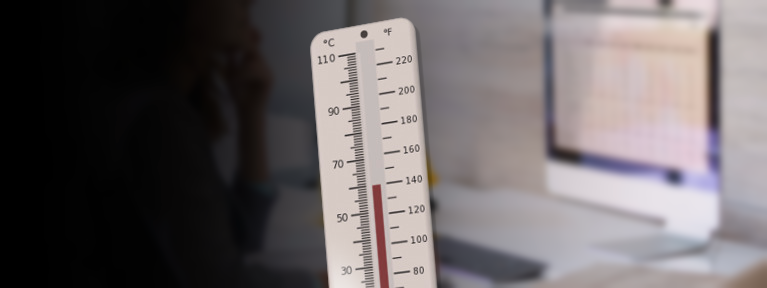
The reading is 60 °C
